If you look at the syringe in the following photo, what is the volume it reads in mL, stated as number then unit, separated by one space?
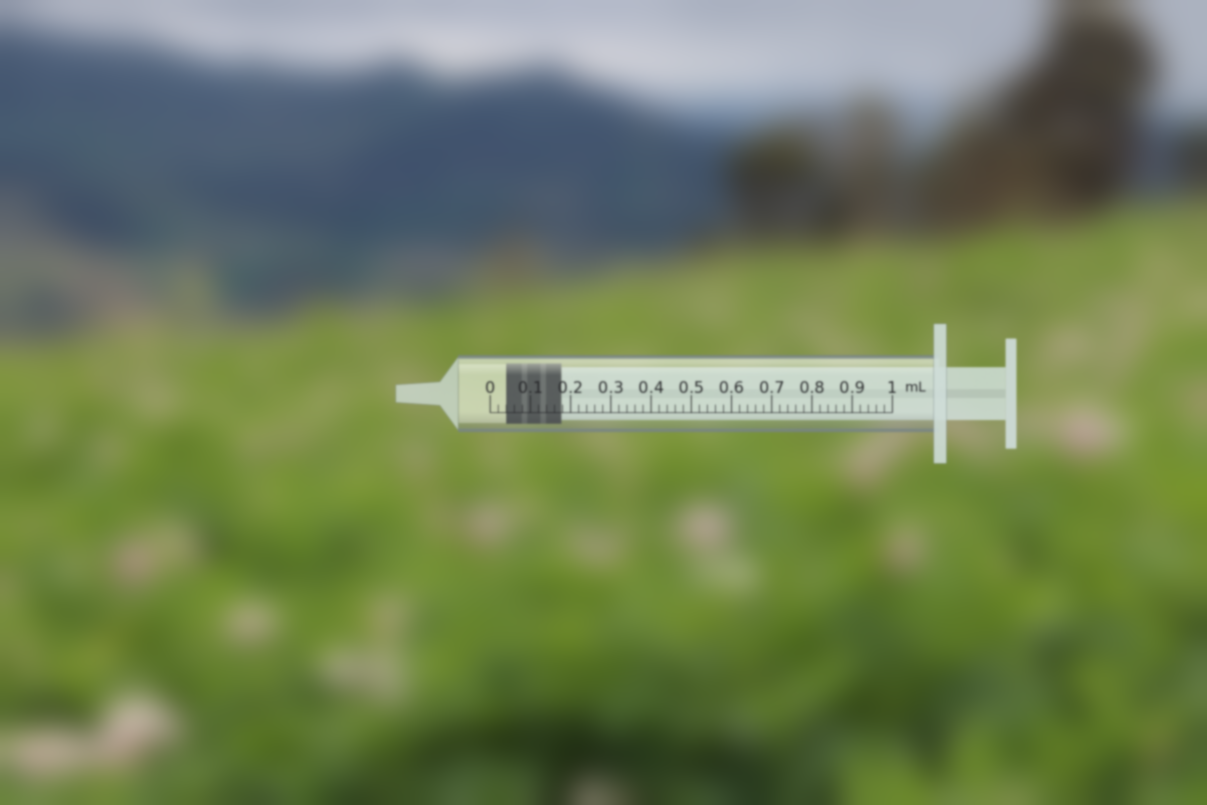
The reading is 0.04 mL
